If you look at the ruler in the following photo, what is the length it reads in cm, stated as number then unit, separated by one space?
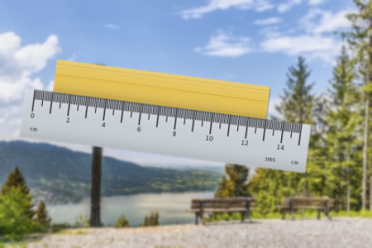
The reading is 12 cm
